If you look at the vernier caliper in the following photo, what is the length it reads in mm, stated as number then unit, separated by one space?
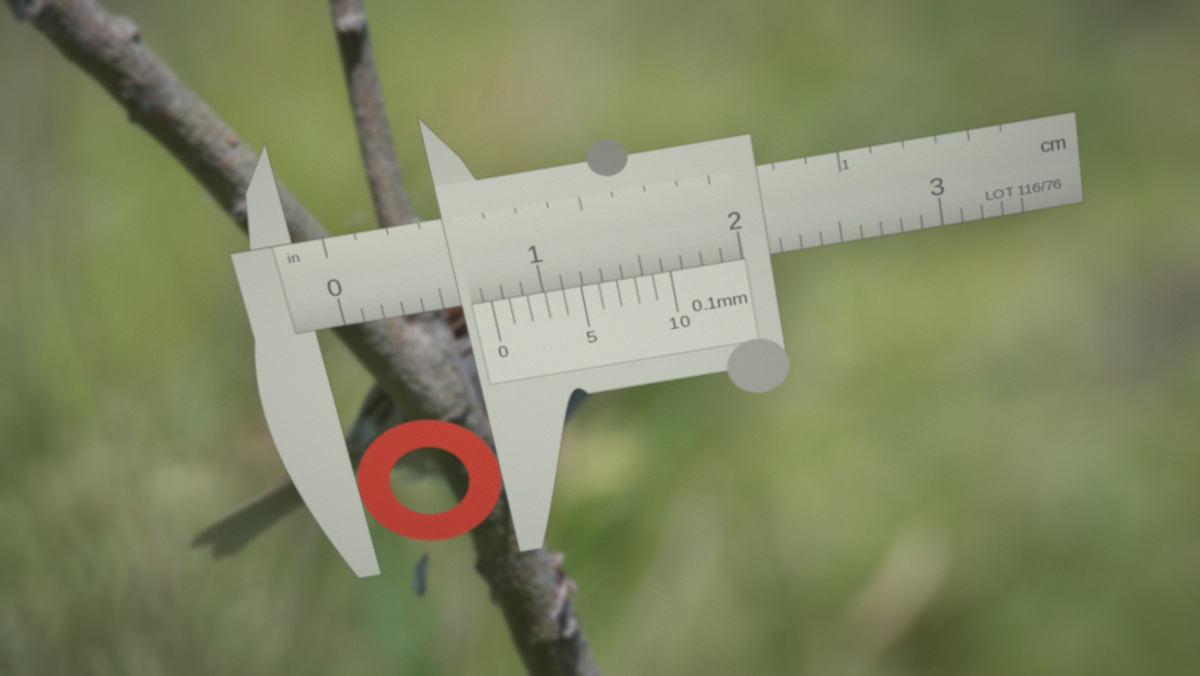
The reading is 7.4 mm
